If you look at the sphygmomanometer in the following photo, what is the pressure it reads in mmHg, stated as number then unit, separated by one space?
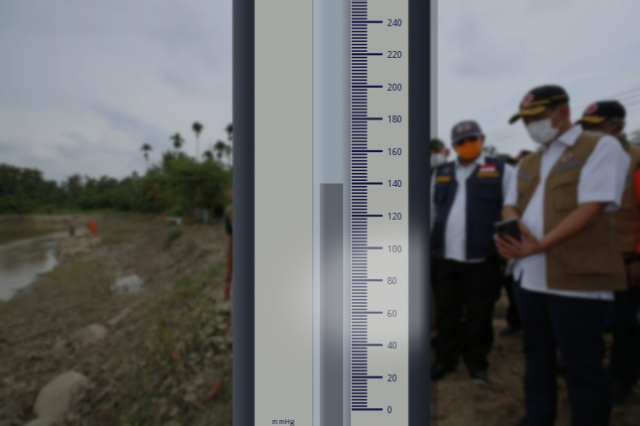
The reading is 140 mmHg
